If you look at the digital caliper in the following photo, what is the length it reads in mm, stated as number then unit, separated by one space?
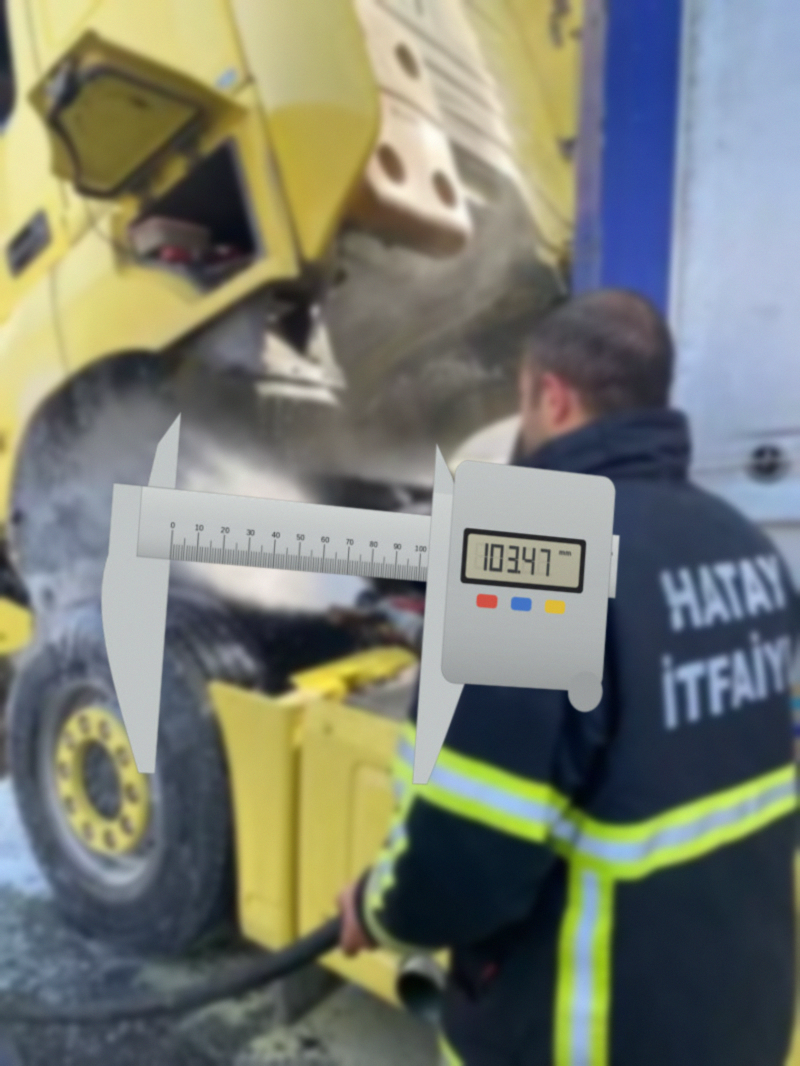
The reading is 103.47 mm
